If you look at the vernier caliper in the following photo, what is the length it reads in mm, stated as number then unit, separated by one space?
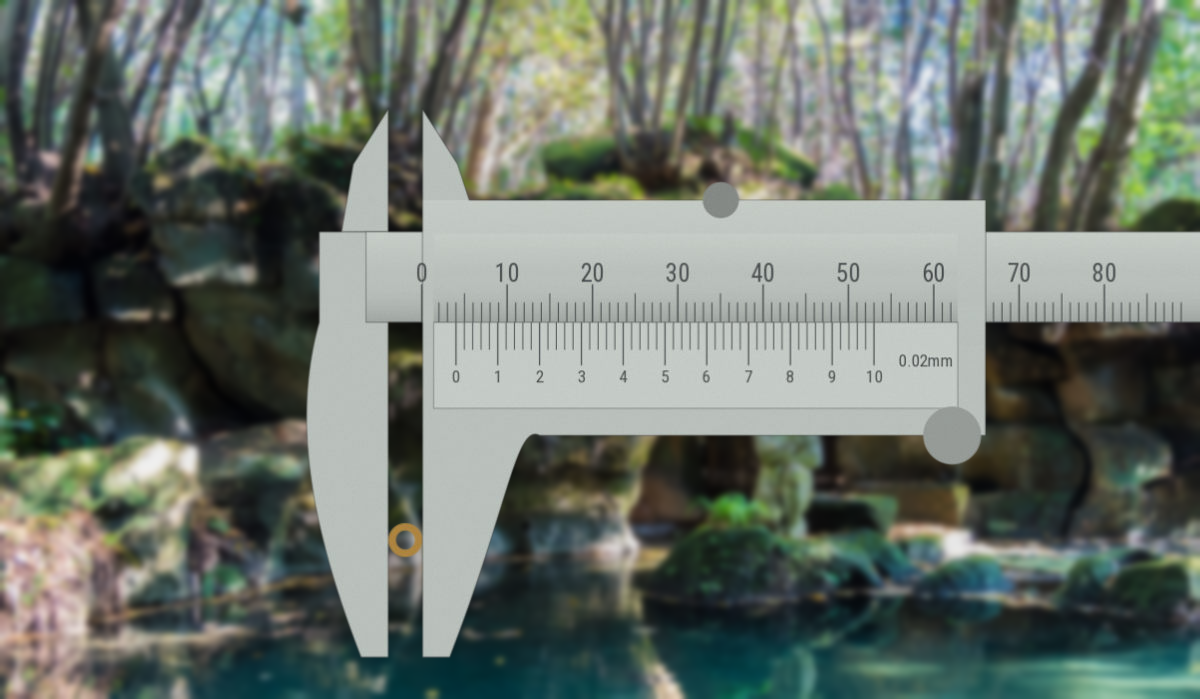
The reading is 4.0 mm
